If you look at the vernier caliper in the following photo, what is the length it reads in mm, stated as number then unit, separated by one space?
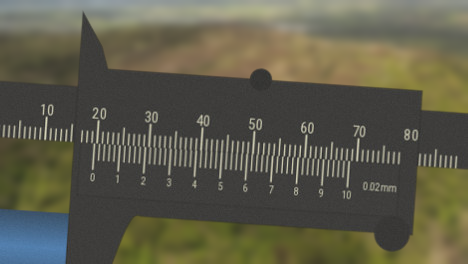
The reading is 19.5 mm
